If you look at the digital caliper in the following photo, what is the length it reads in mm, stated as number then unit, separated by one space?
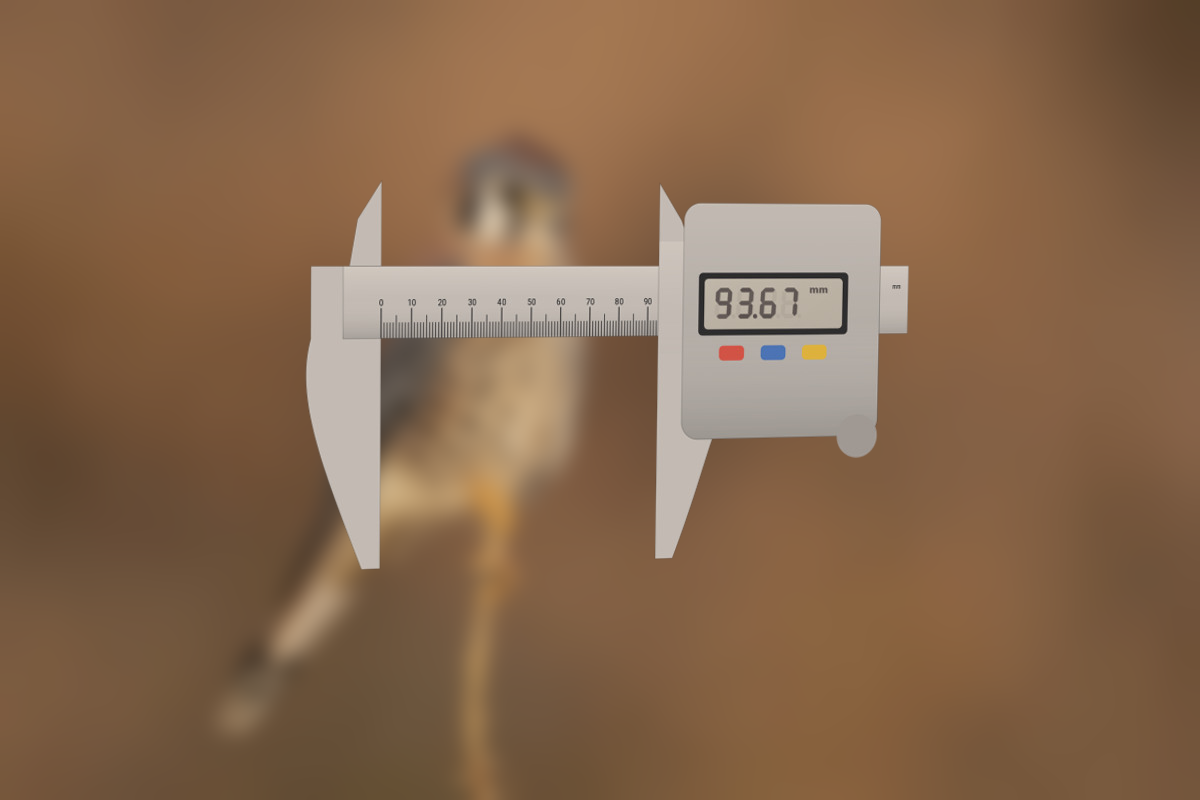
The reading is 93.67 mm
